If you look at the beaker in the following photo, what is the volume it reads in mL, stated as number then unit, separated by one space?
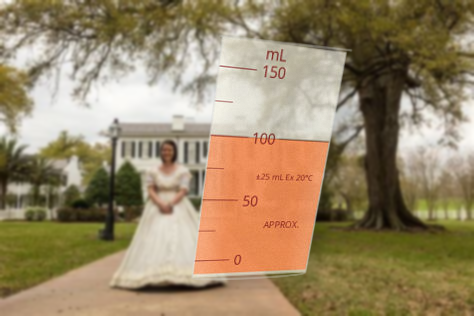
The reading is 100 mL
